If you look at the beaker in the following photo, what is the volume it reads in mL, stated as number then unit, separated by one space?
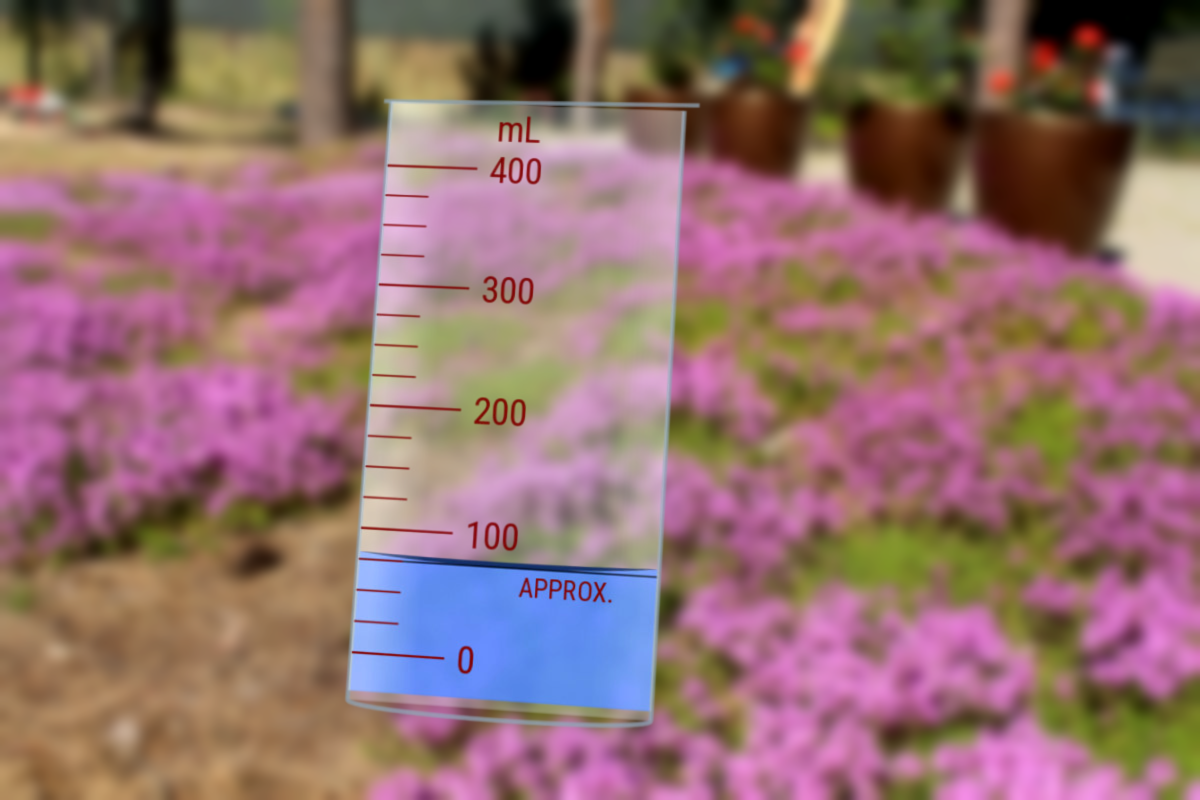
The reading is 75 mL
